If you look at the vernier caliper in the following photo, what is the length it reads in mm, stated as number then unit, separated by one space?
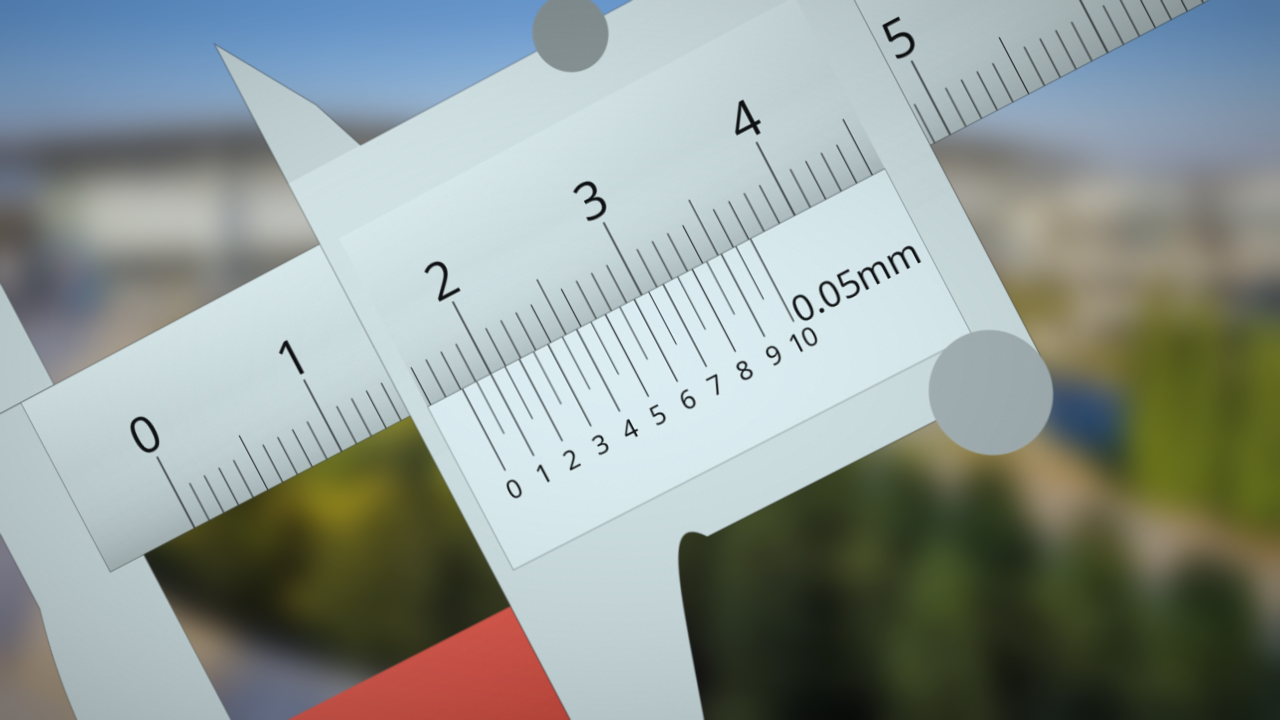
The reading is 18.1 mm
